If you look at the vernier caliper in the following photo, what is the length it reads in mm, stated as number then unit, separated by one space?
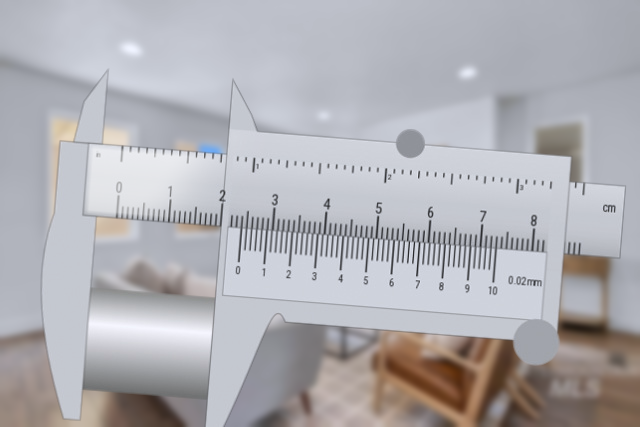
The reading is 24.0 mm
